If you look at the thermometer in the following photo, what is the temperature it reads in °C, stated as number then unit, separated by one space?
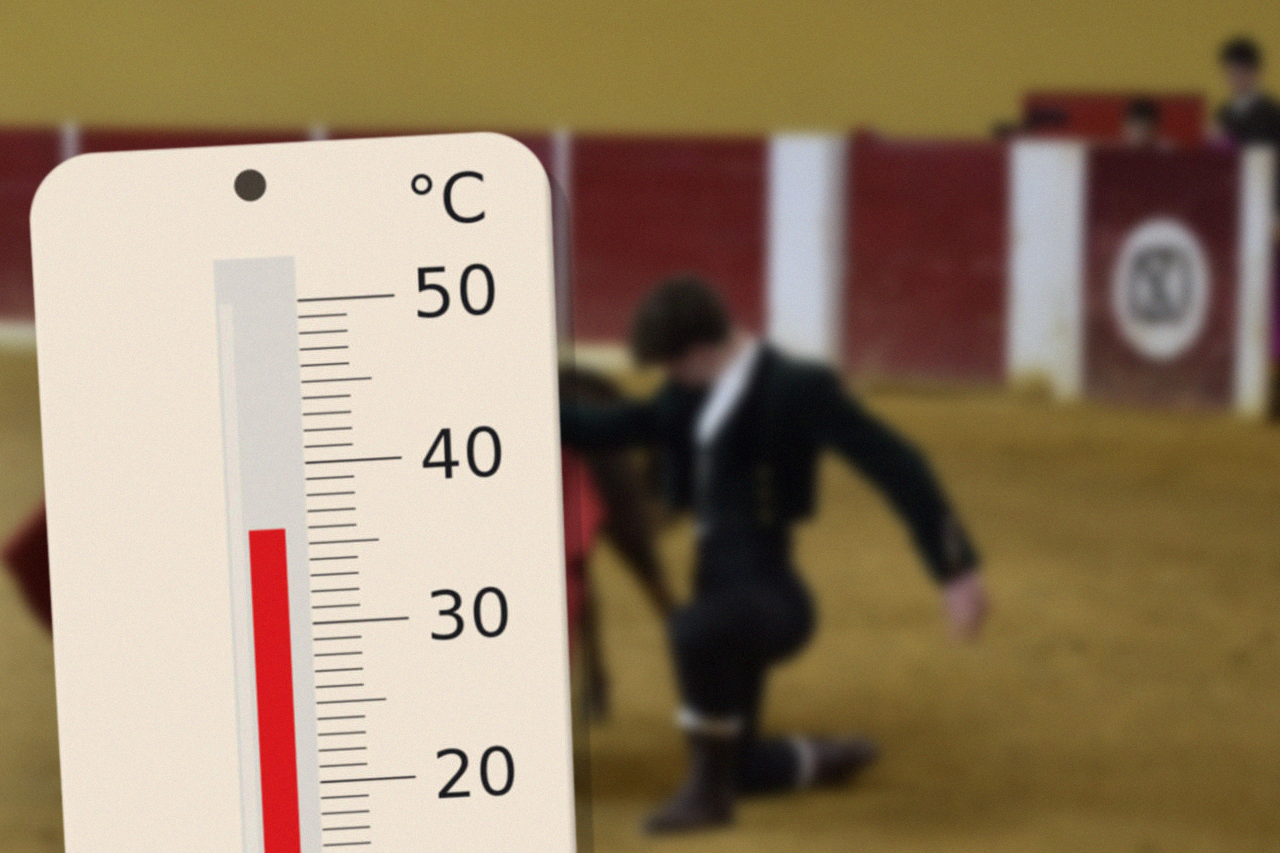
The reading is 36 °C
